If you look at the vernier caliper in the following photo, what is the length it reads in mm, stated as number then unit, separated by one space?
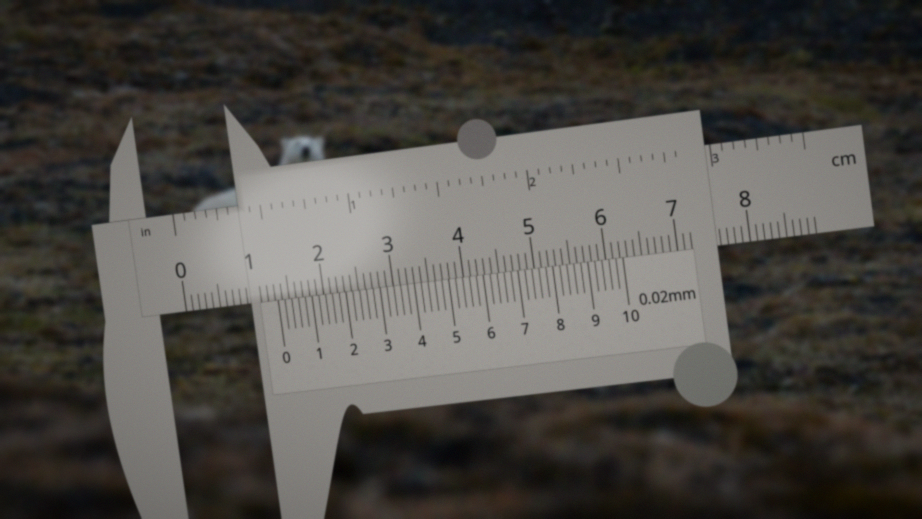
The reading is 13.4 mm
